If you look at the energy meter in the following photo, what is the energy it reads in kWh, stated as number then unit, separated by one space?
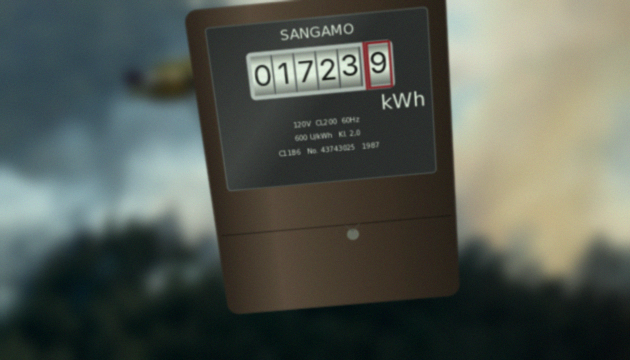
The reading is 1723.9 kWh
